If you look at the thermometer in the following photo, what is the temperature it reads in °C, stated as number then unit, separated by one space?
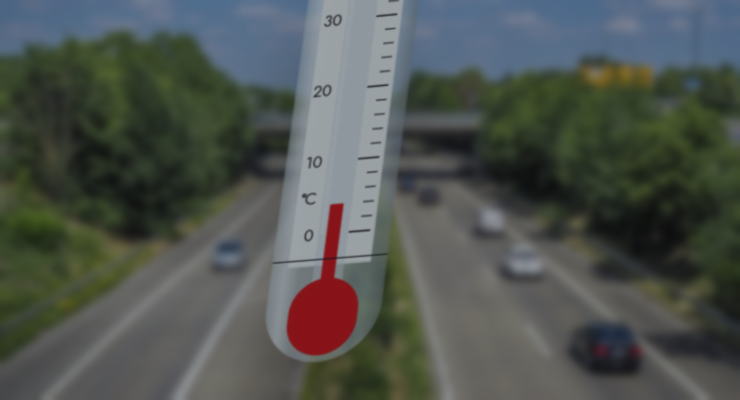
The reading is 4 °C
